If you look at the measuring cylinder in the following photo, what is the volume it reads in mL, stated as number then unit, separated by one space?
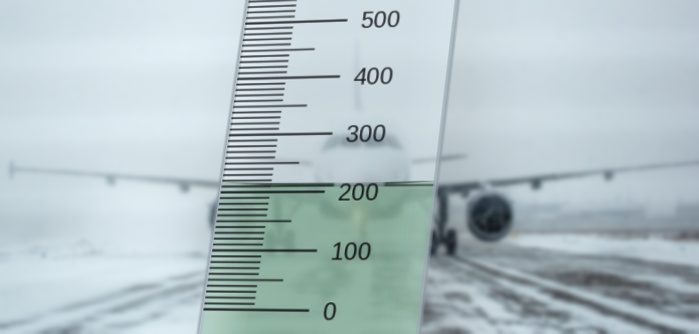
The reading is 210 mL
